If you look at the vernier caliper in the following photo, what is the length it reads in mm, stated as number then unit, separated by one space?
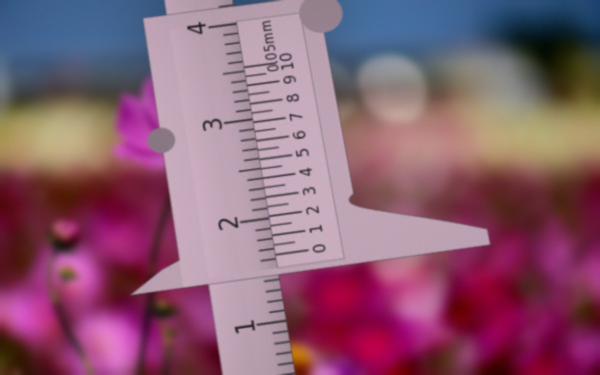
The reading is 16.4 mm
